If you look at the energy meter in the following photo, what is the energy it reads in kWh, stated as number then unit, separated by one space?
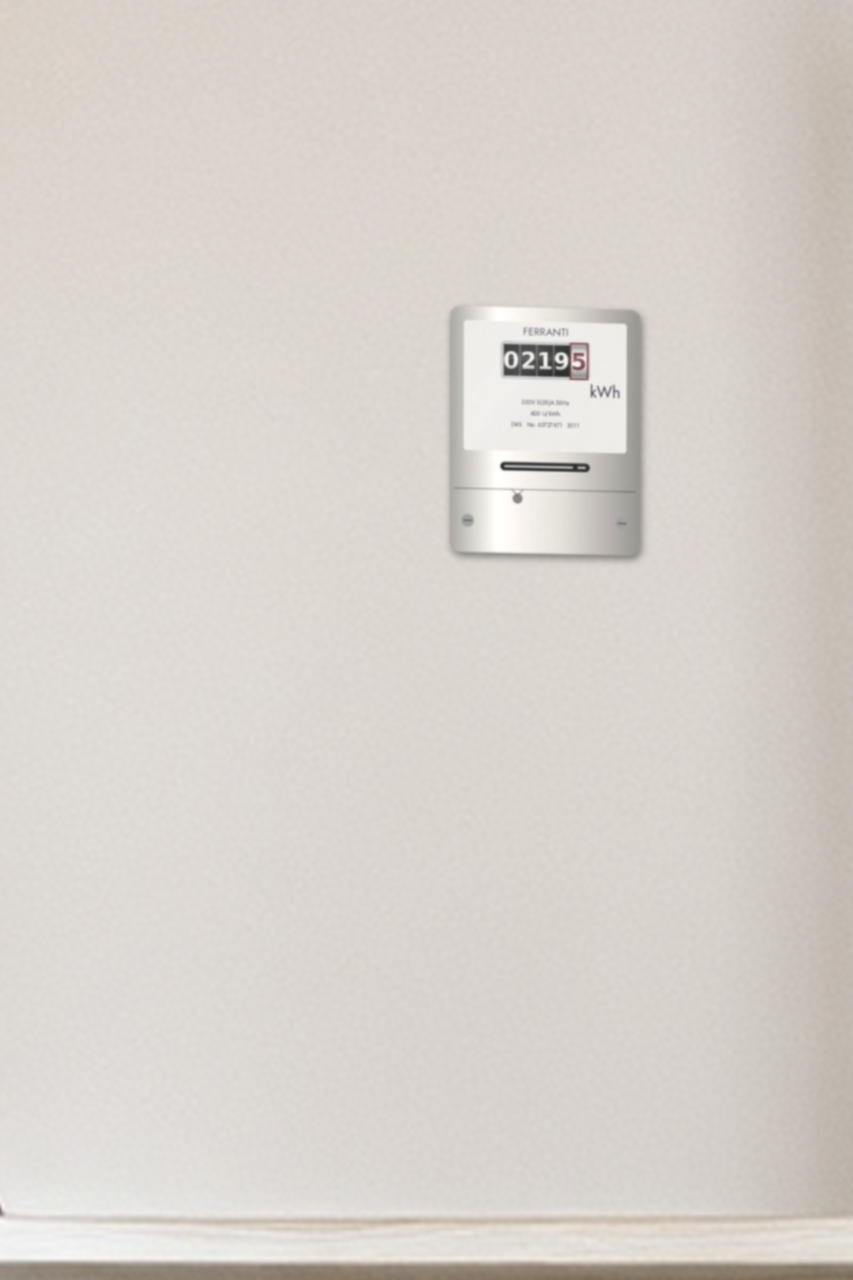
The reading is 219.5 kWh
